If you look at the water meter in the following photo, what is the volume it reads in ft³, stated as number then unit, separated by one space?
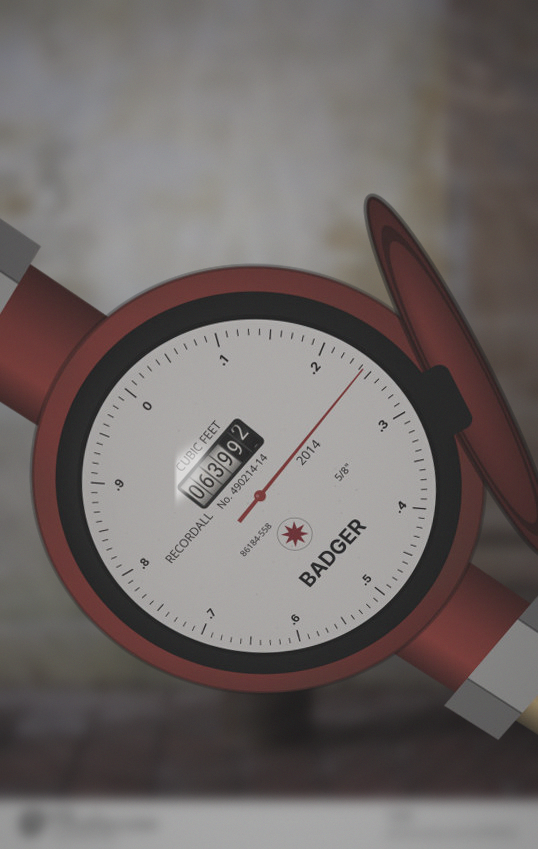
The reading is 63992.24 ft³
